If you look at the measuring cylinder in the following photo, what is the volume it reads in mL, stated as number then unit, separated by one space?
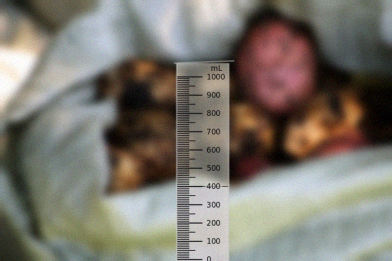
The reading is 400 mL
